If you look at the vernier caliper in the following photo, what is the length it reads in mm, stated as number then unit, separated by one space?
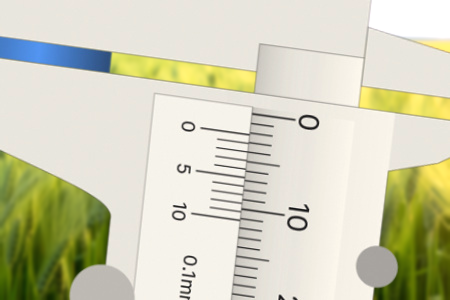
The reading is 2.2 mm
